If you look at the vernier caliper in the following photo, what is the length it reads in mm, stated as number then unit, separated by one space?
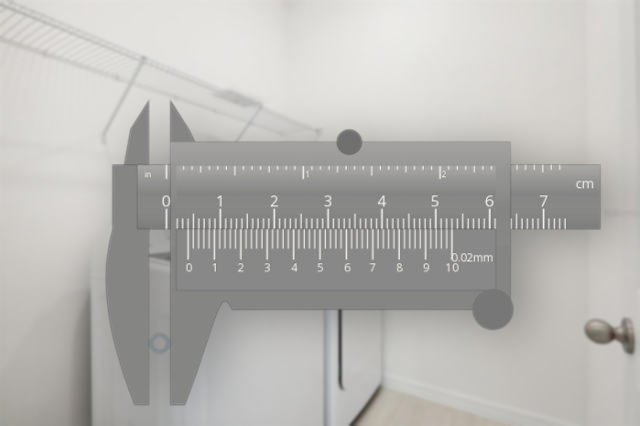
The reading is 4.0 mm
